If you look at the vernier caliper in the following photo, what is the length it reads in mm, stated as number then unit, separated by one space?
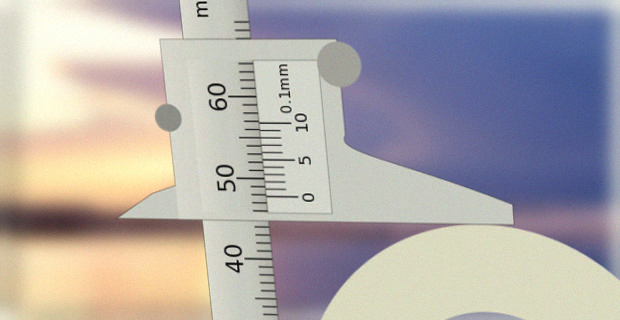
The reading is 47.8 mm
